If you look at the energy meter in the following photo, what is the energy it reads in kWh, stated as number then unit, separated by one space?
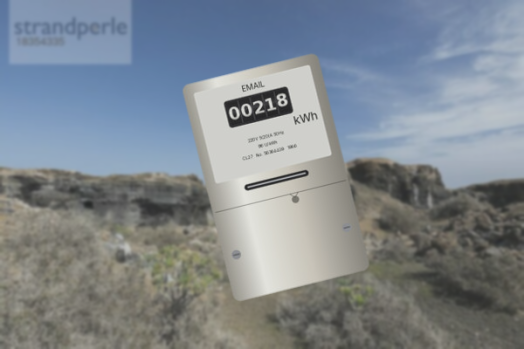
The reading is 218 kWh
